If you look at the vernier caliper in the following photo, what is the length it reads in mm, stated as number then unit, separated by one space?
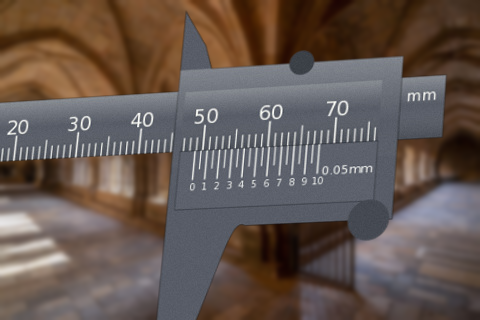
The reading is 48.8 mm
